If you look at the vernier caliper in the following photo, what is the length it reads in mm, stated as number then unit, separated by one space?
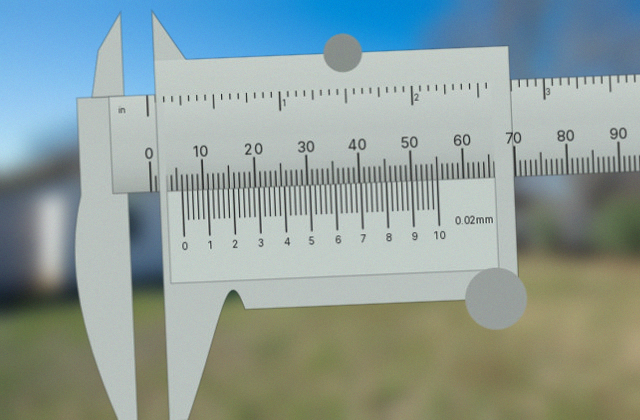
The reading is 6.0 mm
